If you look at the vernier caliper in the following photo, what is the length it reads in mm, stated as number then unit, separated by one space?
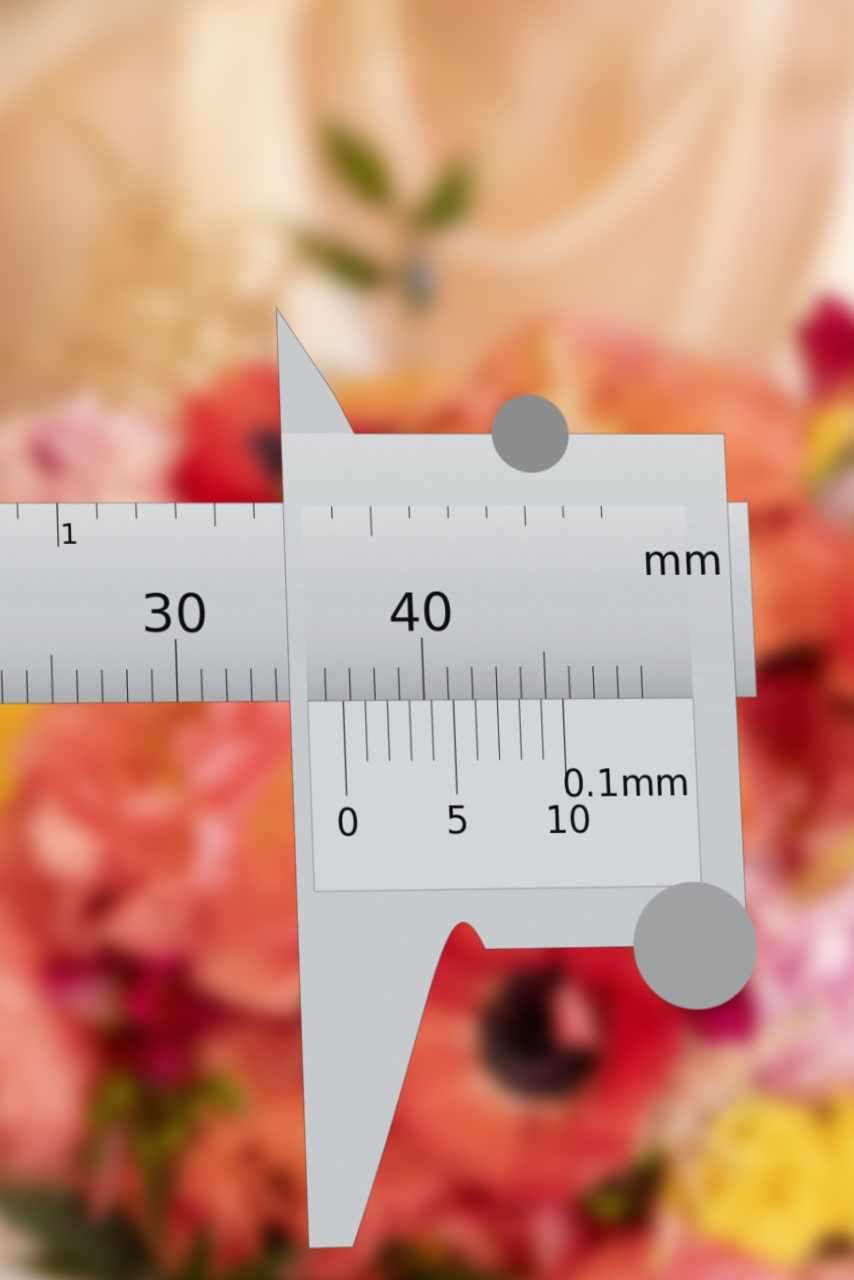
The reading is 36.7 mm
